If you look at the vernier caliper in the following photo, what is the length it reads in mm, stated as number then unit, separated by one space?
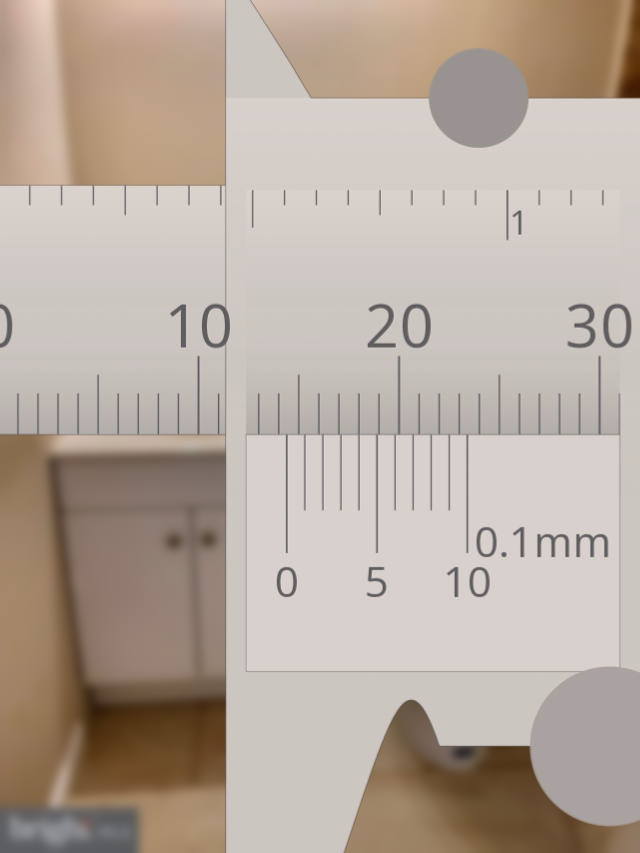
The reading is 14.4 mm
